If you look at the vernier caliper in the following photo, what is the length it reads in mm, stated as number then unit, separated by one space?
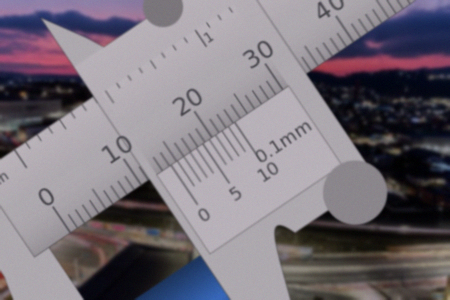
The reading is 14.2 mm
